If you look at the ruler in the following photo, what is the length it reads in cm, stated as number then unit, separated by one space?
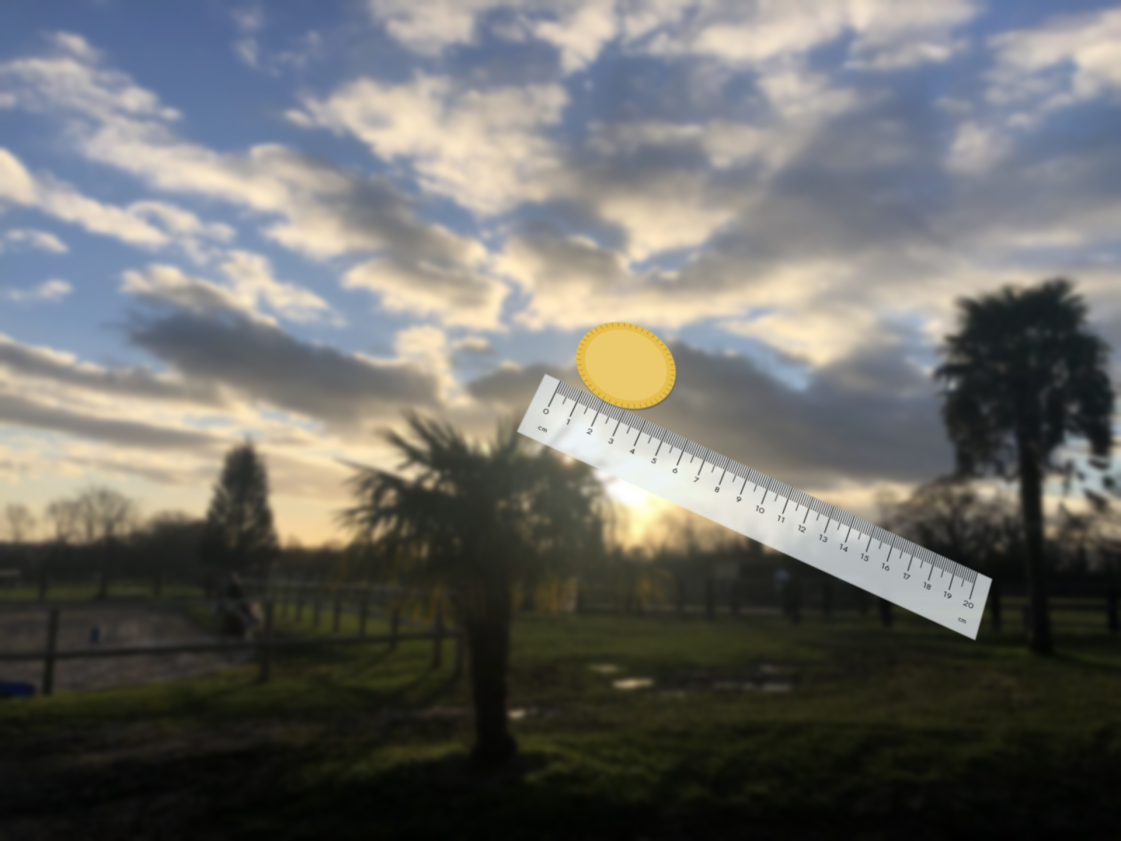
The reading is 4.5 cm
